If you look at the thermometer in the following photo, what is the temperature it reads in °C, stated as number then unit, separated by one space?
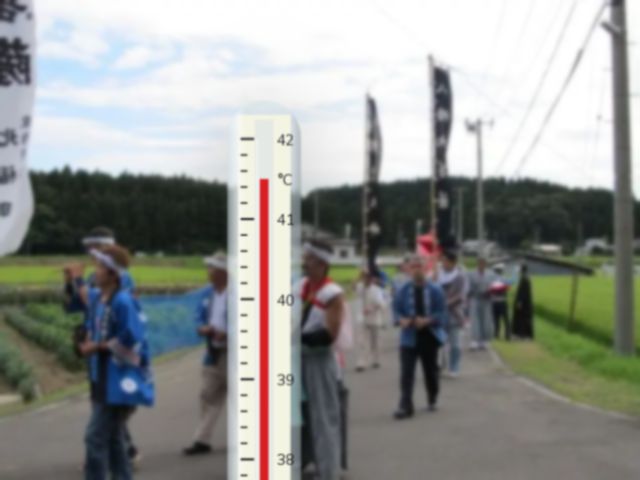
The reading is 41.5 °C
